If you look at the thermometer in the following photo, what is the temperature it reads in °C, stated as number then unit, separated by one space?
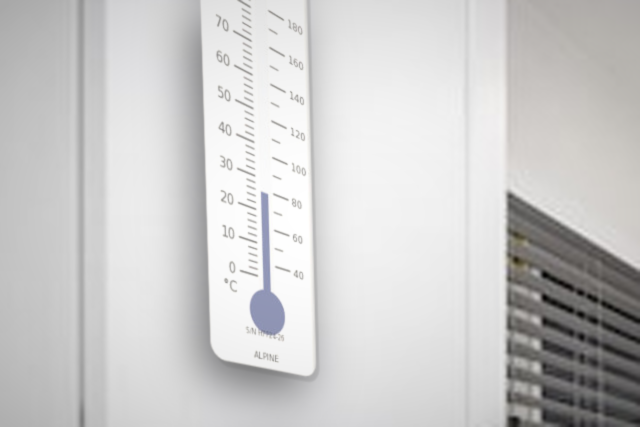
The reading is 26 °C
